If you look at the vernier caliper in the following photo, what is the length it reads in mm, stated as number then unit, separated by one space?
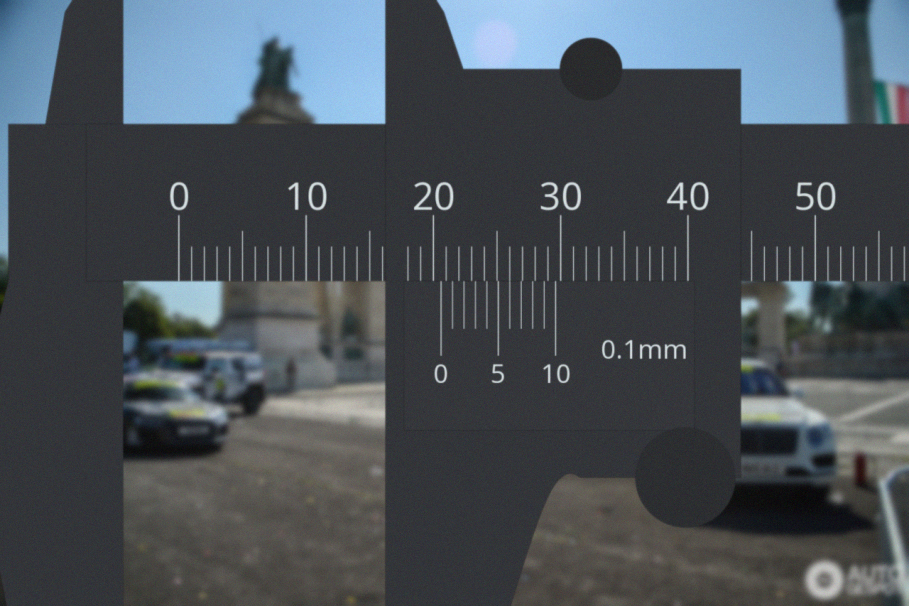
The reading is 20.6 mm
